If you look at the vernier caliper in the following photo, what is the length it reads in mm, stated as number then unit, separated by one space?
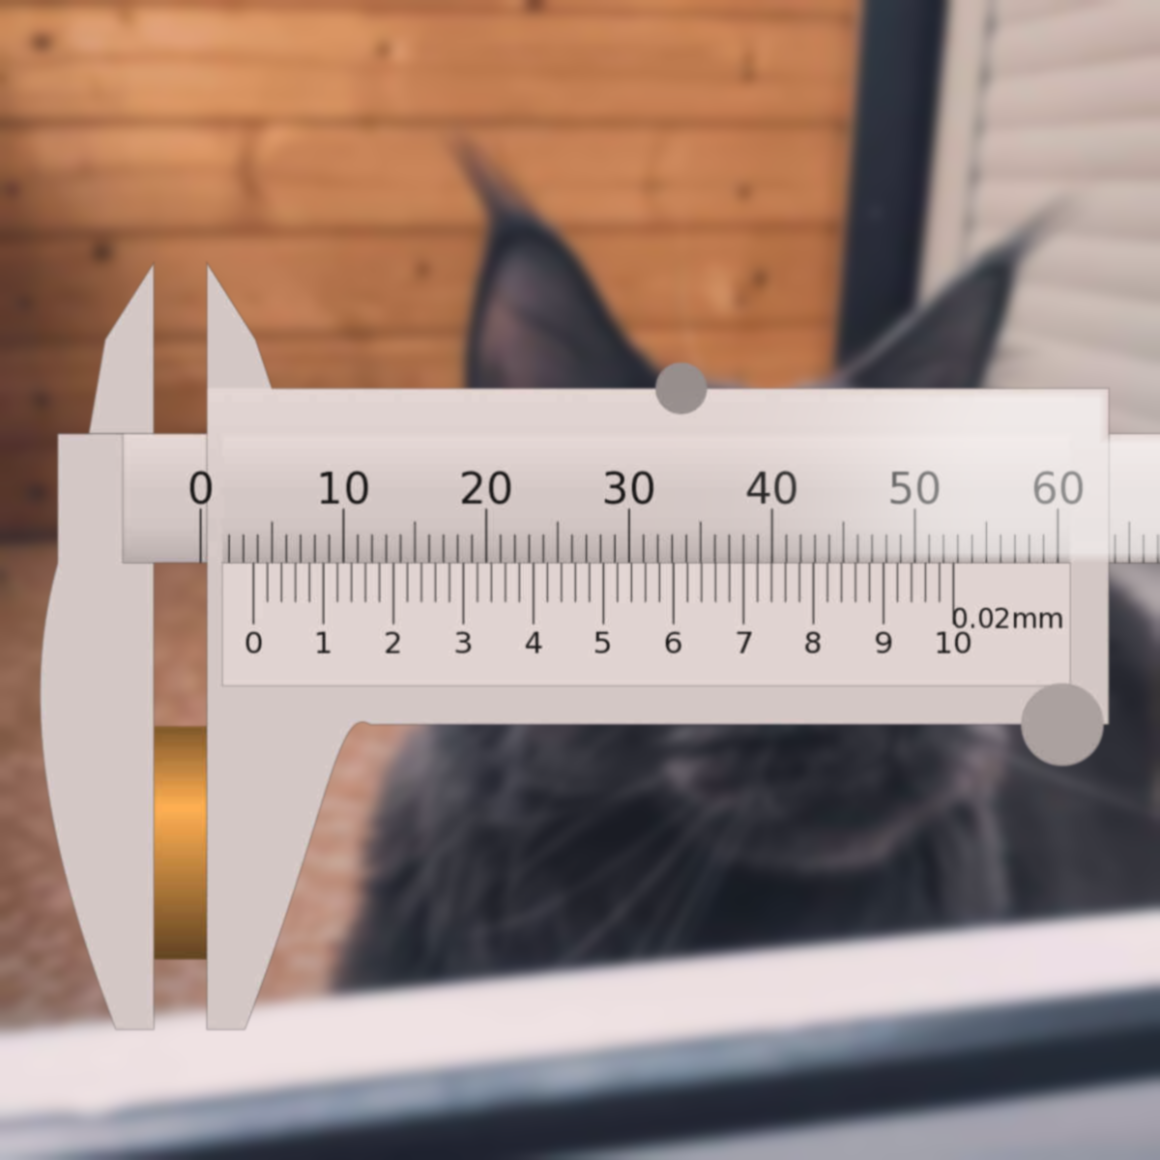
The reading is 3.7 mm
